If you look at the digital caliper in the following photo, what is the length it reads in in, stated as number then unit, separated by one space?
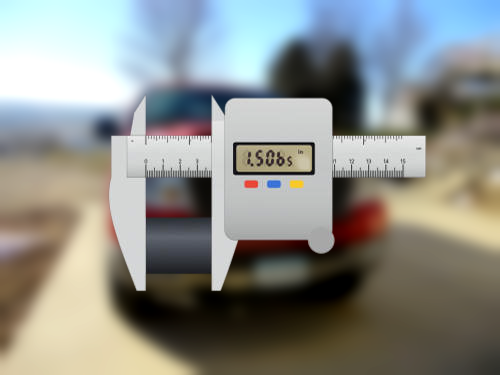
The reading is 1.5065 in
